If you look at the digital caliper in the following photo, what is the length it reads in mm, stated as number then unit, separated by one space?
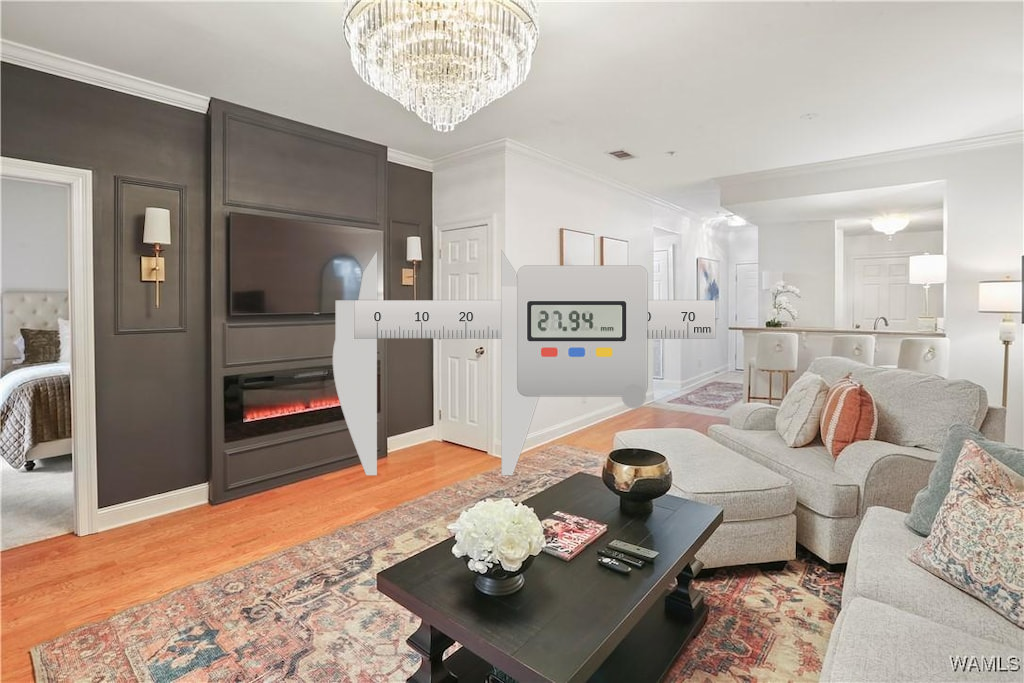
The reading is 27.94 mm
